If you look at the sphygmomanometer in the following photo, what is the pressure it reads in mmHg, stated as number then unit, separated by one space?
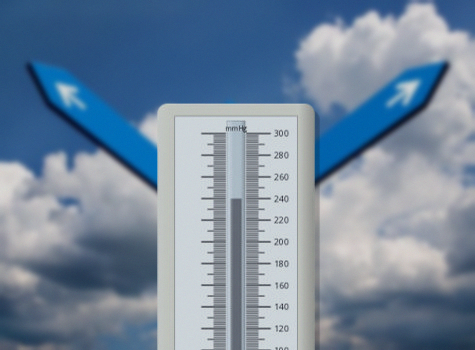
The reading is 240 mmHg
